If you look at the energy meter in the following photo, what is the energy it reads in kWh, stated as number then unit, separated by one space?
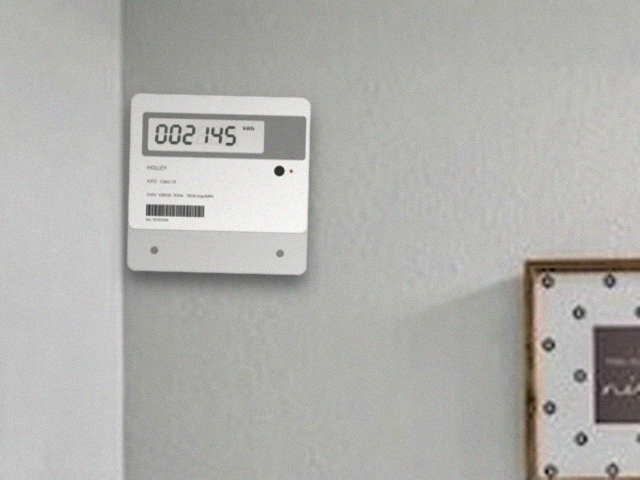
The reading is 2145 kWh
